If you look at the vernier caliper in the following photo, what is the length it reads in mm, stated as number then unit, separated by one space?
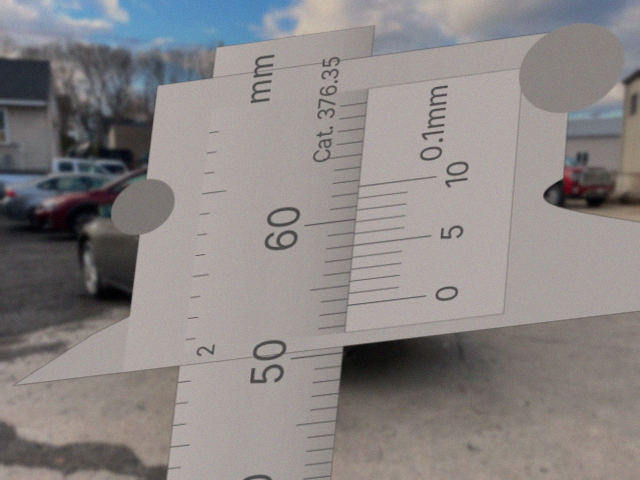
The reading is 53.5 mm
